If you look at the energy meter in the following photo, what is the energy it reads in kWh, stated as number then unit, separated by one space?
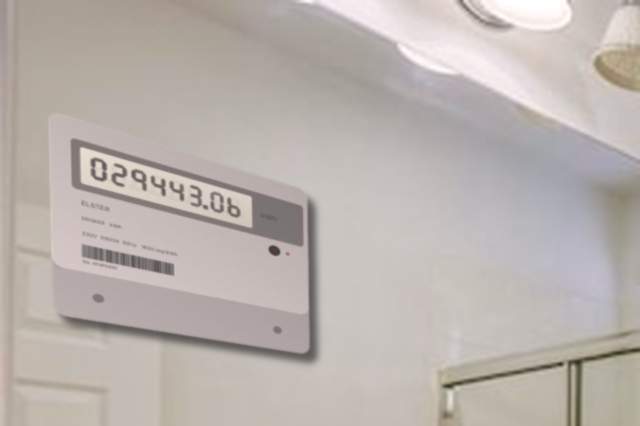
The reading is 29443.06 kWh
